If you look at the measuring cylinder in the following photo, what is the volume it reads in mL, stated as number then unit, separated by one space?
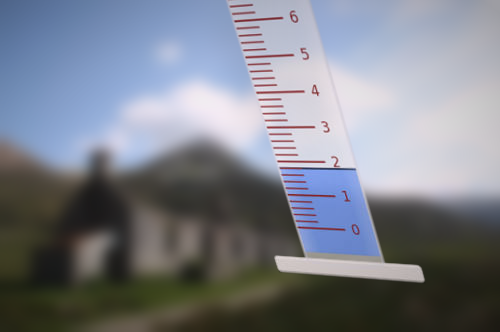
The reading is 1.8 mL
